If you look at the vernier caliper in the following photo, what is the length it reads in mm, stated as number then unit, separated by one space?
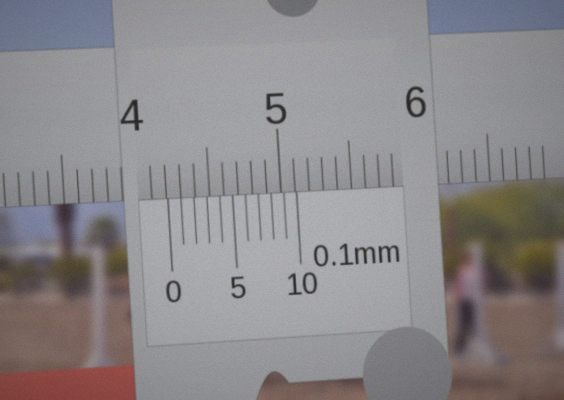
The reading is 42.1 mm
